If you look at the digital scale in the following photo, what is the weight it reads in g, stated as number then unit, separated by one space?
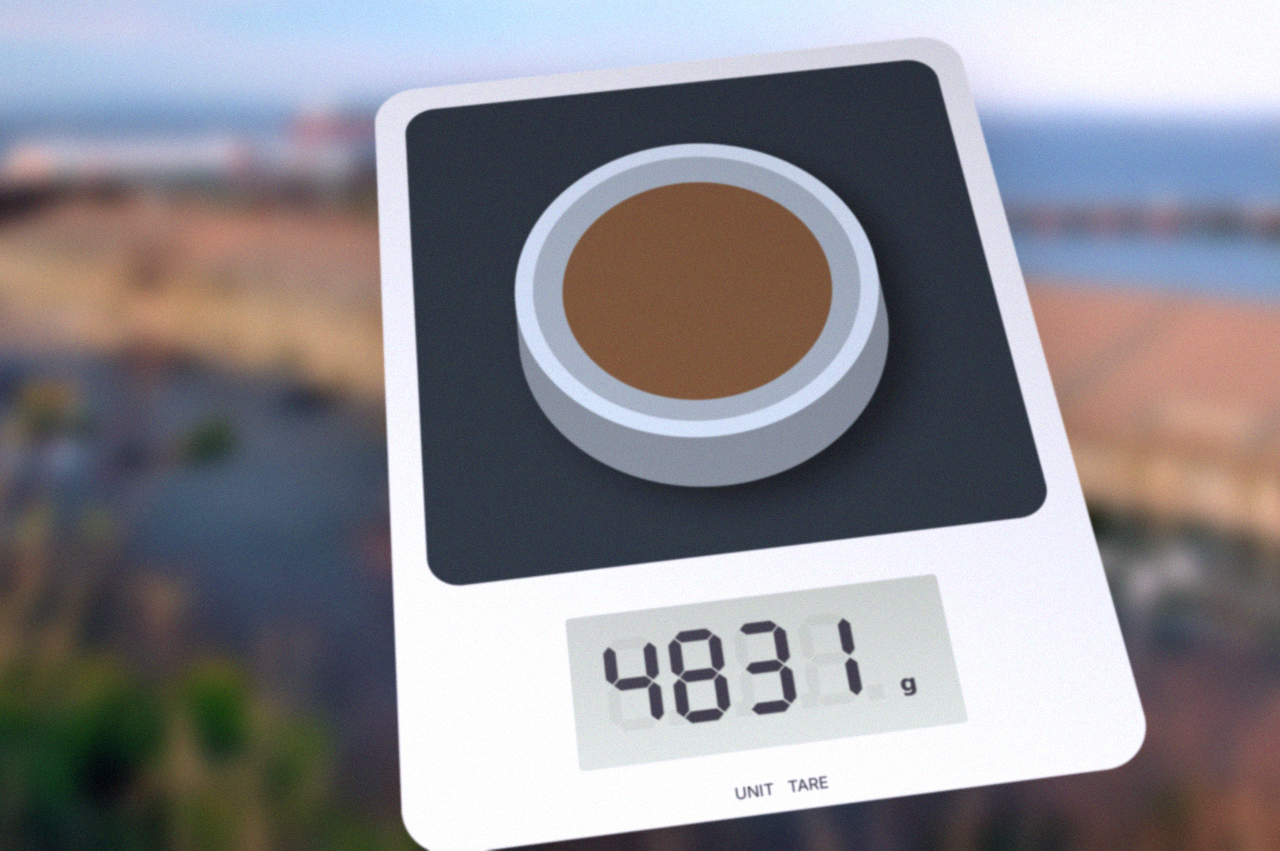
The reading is 4831 g
